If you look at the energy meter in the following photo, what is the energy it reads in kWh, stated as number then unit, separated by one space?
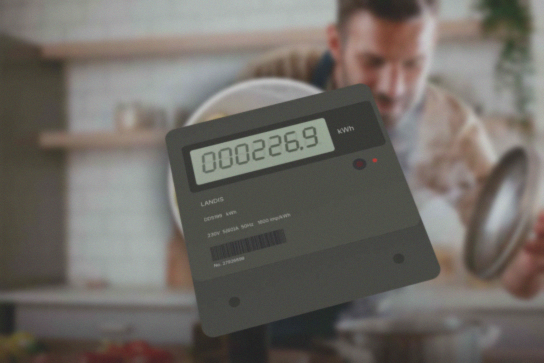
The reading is 226.9 kWh
